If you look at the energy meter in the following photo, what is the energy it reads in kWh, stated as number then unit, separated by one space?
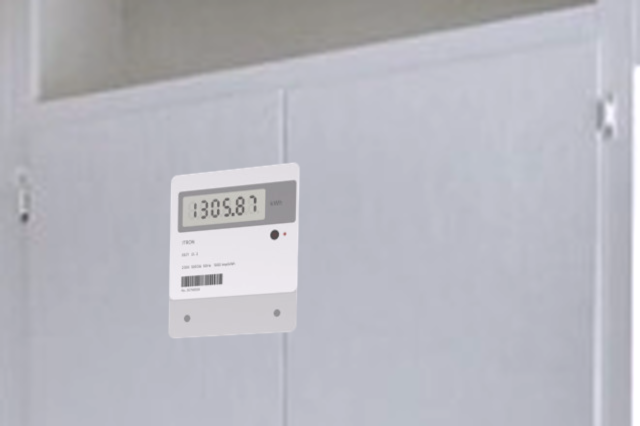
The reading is 1305.87 kWh
